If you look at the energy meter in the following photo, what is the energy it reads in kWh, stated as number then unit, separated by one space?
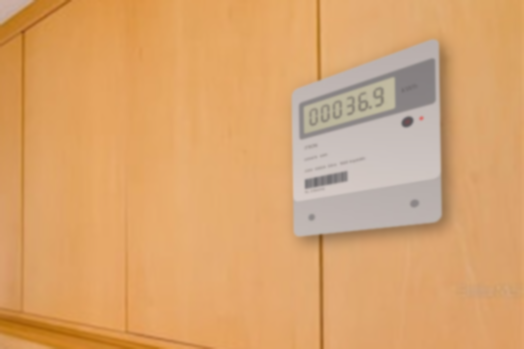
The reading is 36.9 kWh
